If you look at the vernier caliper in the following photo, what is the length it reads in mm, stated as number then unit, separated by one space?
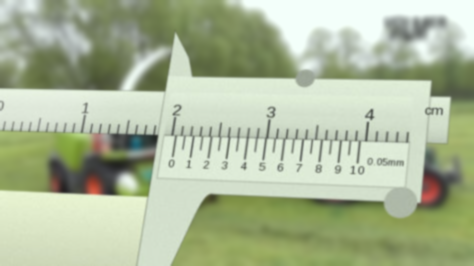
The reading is 20.4 mm
